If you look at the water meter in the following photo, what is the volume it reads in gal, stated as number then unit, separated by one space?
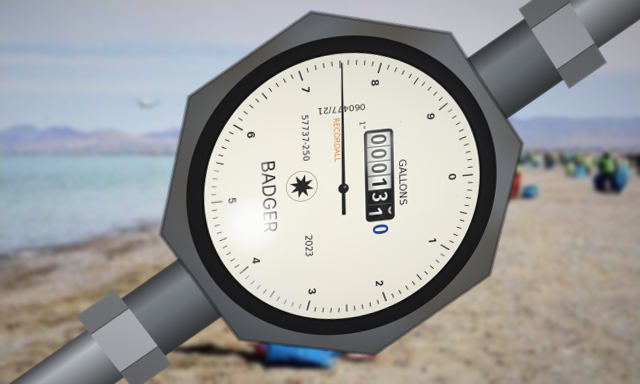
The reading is 1307.5 gal
